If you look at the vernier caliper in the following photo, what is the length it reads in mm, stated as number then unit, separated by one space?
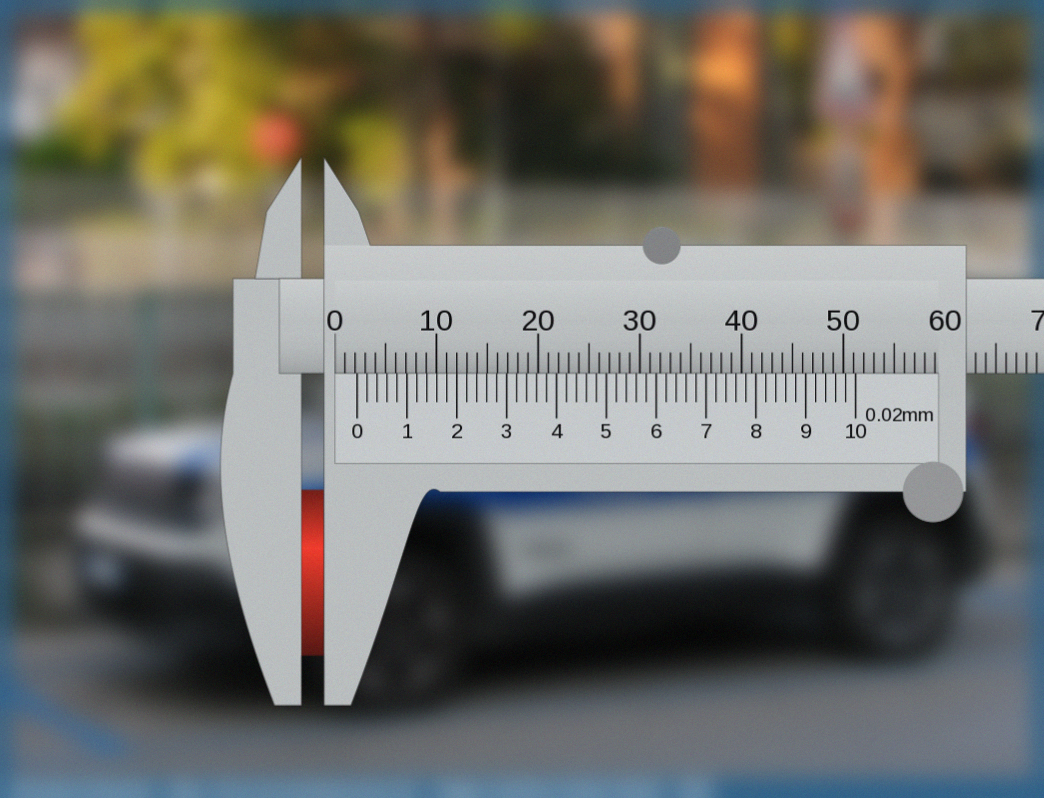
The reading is 2.2 mm
